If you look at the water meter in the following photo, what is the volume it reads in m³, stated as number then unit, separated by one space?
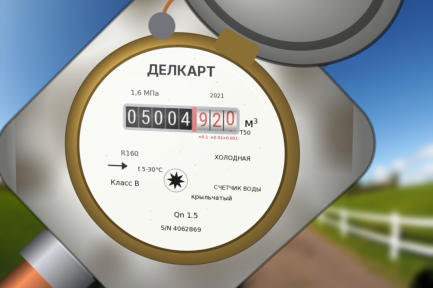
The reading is 5004.920 m³
